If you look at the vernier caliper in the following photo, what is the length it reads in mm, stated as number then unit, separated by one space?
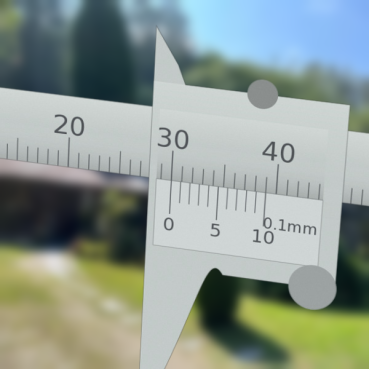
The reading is 30.0 mm
